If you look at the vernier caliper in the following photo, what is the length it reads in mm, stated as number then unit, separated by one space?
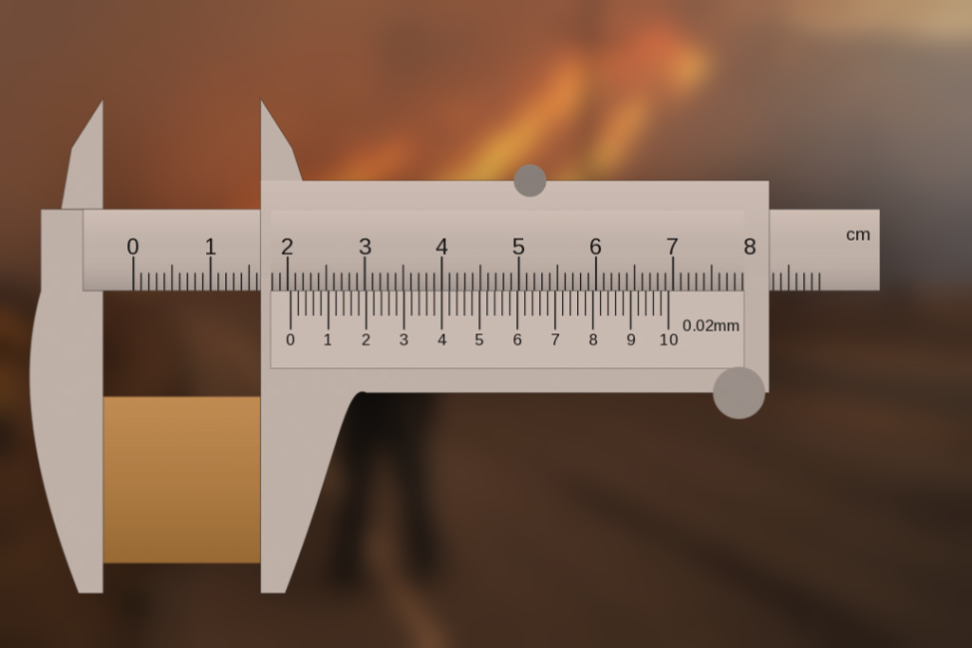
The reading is 20.4 mm
